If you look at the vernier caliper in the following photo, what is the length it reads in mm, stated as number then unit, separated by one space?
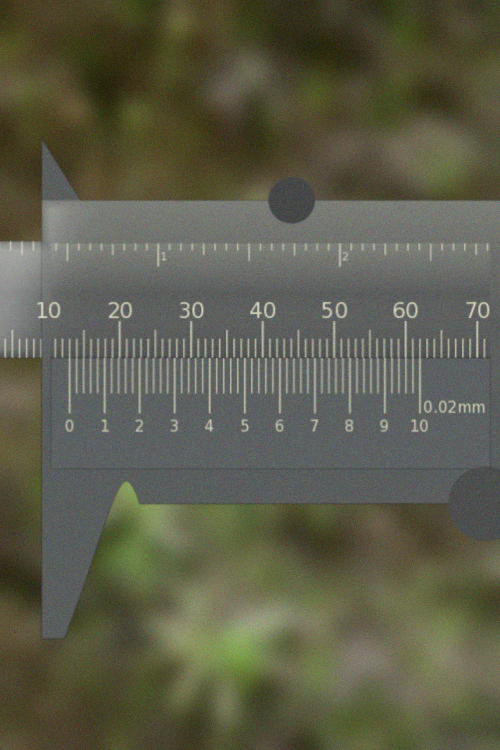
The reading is 13.0 mm
